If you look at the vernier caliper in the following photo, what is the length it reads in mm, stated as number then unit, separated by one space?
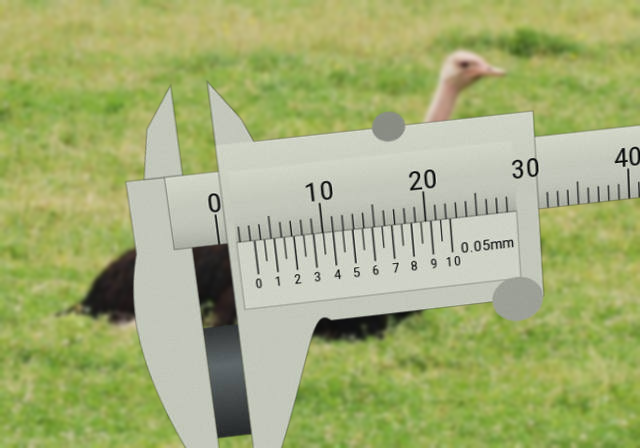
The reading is 3.4 mm
